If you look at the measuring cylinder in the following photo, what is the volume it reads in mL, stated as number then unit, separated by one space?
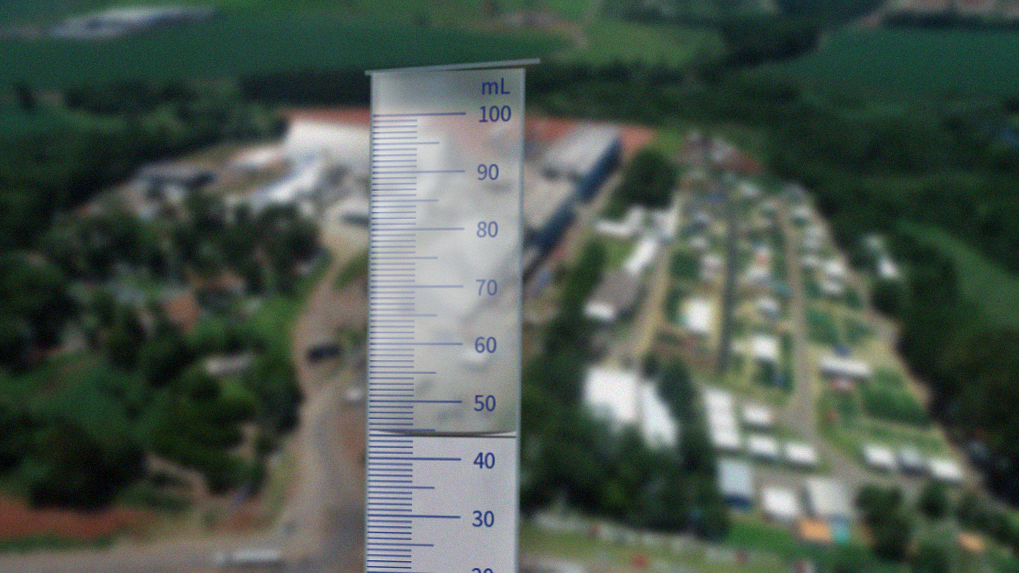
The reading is 44 mL
